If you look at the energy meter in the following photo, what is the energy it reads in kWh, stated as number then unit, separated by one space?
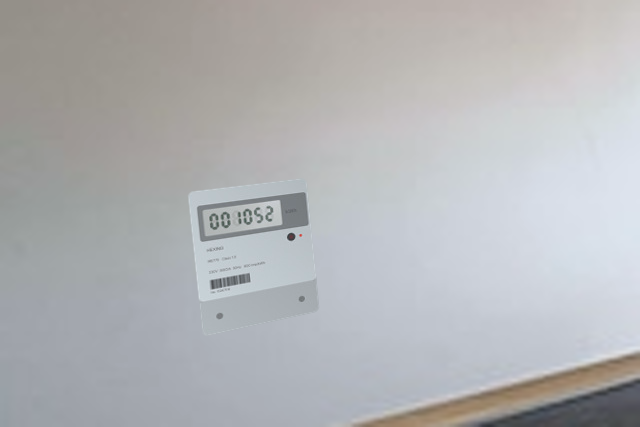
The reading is 1052 kWh
